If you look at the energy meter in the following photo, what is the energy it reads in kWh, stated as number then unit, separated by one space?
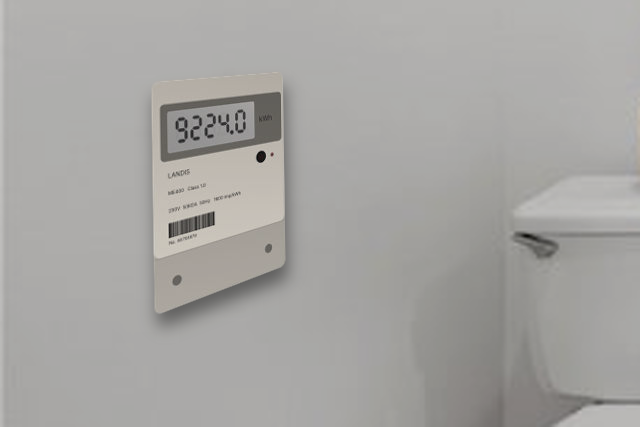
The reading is 9224.0 kWh
